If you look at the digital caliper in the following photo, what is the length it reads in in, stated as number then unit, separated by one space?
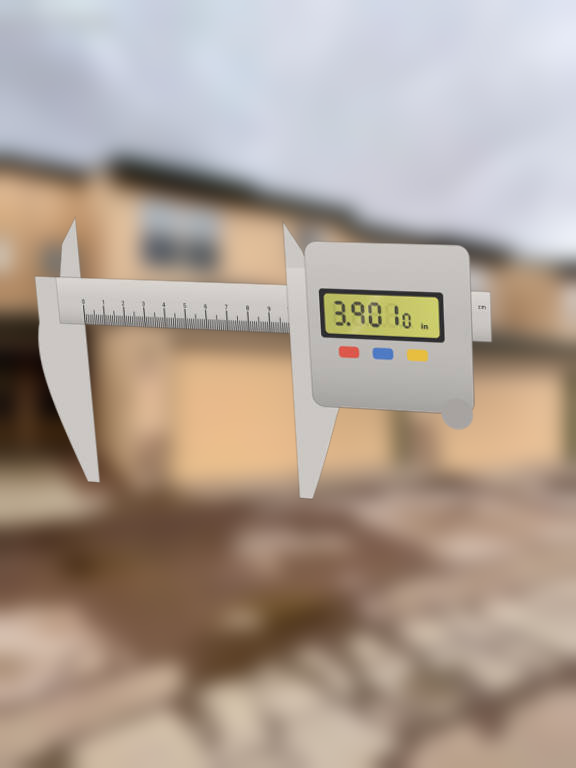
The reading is 3.9010 in
